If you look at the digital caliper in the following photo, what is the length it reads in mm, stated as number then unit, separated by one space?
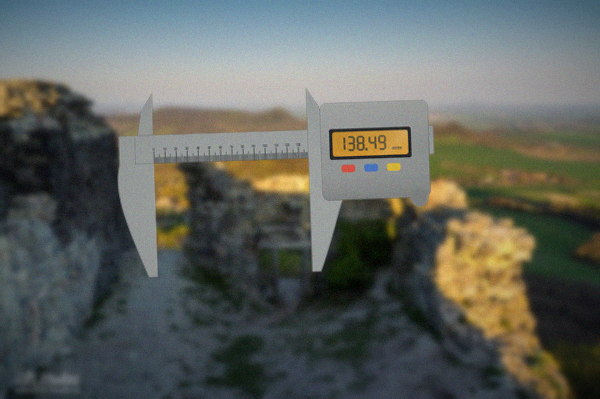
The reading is 138.49 mm
